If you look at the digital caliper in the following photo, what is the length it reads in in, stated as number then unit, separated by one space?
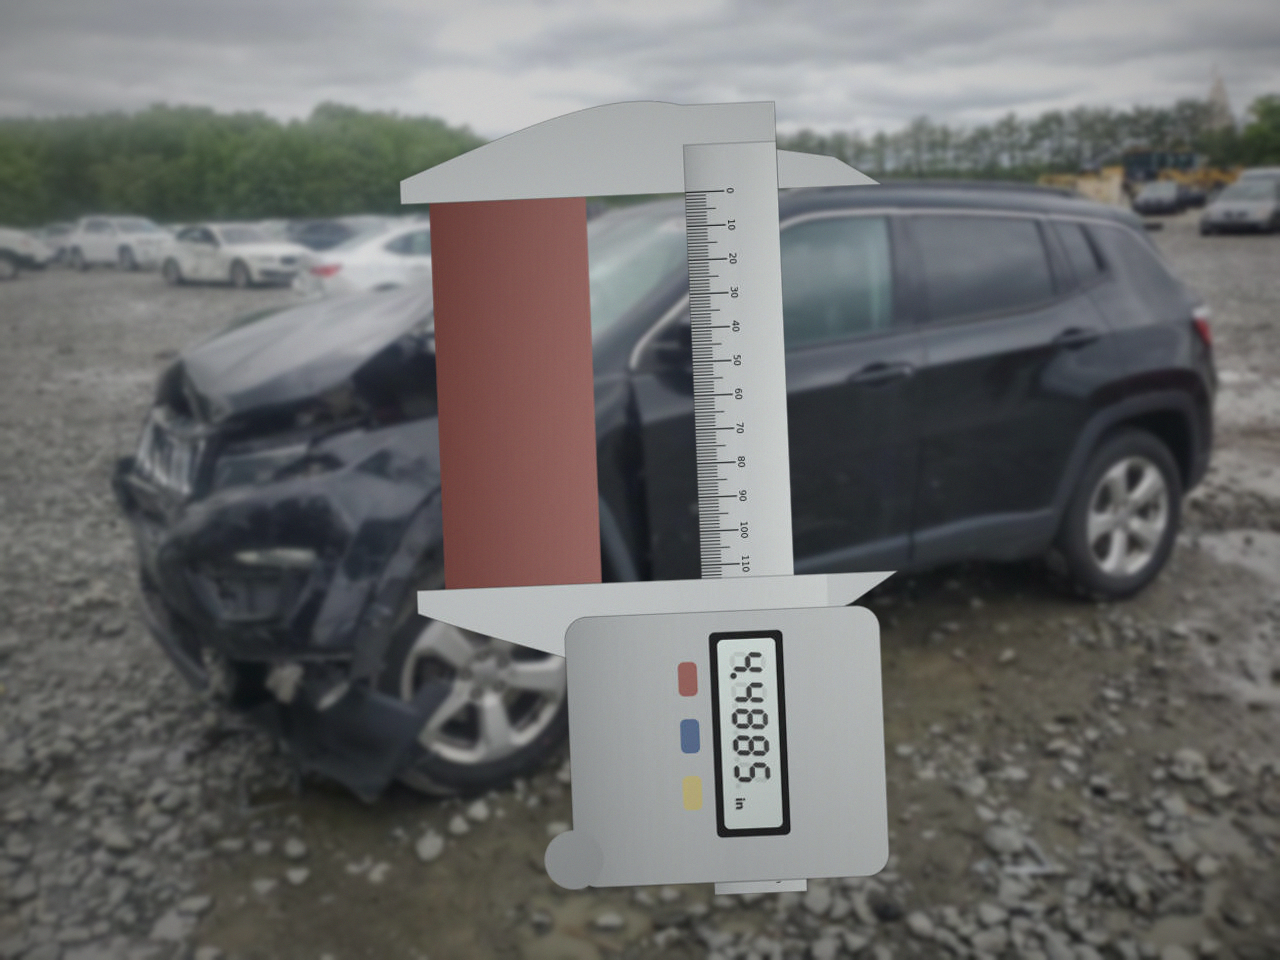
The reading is 4.4885 in
